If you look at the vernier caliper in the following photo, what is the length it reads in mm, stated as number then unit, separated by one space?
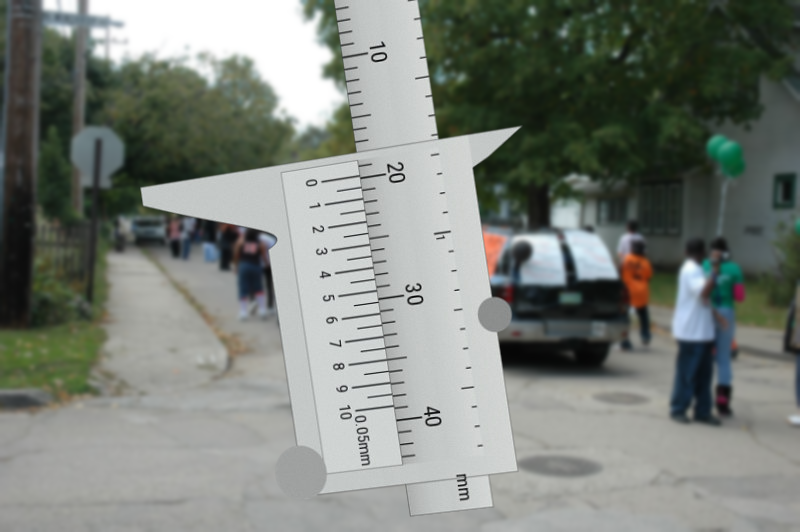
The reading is 19.8 mm
